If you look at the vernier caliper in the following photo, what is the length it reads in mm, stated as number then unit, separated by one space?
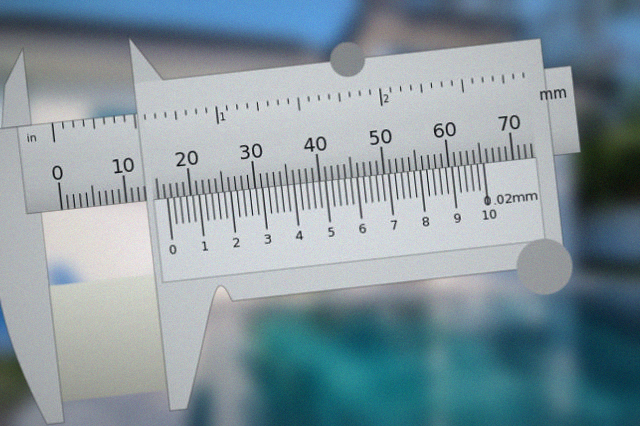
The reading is 16.4 mm
